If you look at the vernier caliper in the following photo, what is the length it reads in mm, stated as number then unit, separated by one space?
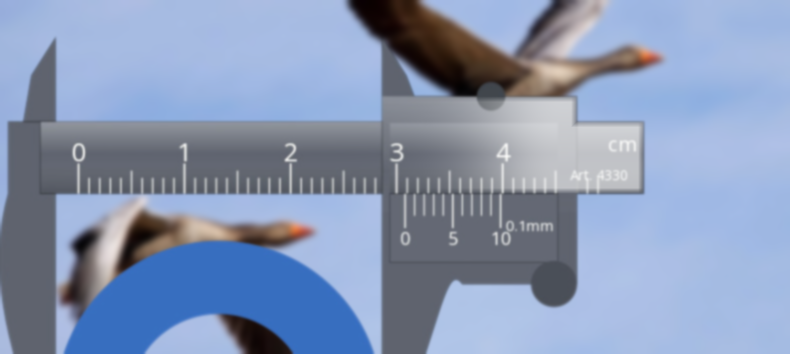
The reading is 30.8 mm
